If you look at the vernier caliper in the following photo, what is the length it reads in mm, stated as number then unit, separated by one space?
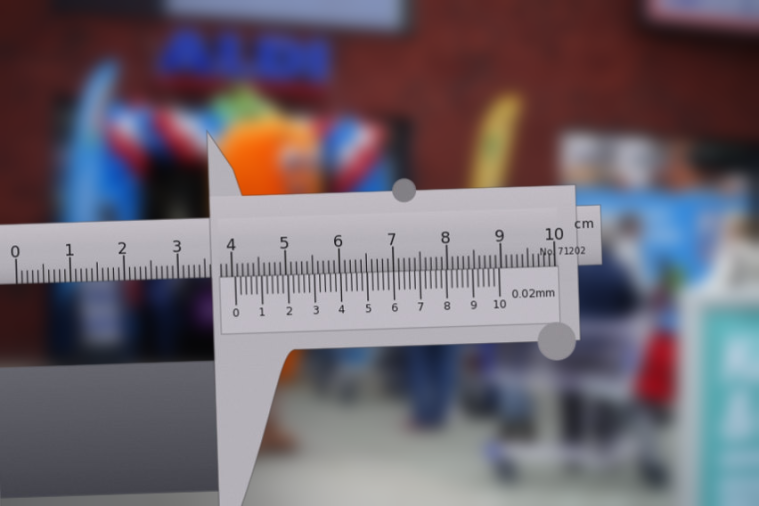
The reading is 40.6 mm
